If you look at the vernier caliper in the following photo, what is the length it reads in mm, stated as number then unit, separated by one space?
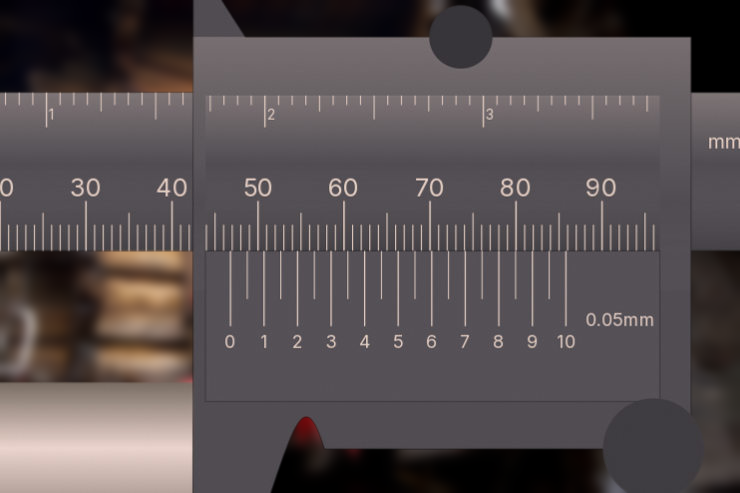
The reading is 46.8 mm
